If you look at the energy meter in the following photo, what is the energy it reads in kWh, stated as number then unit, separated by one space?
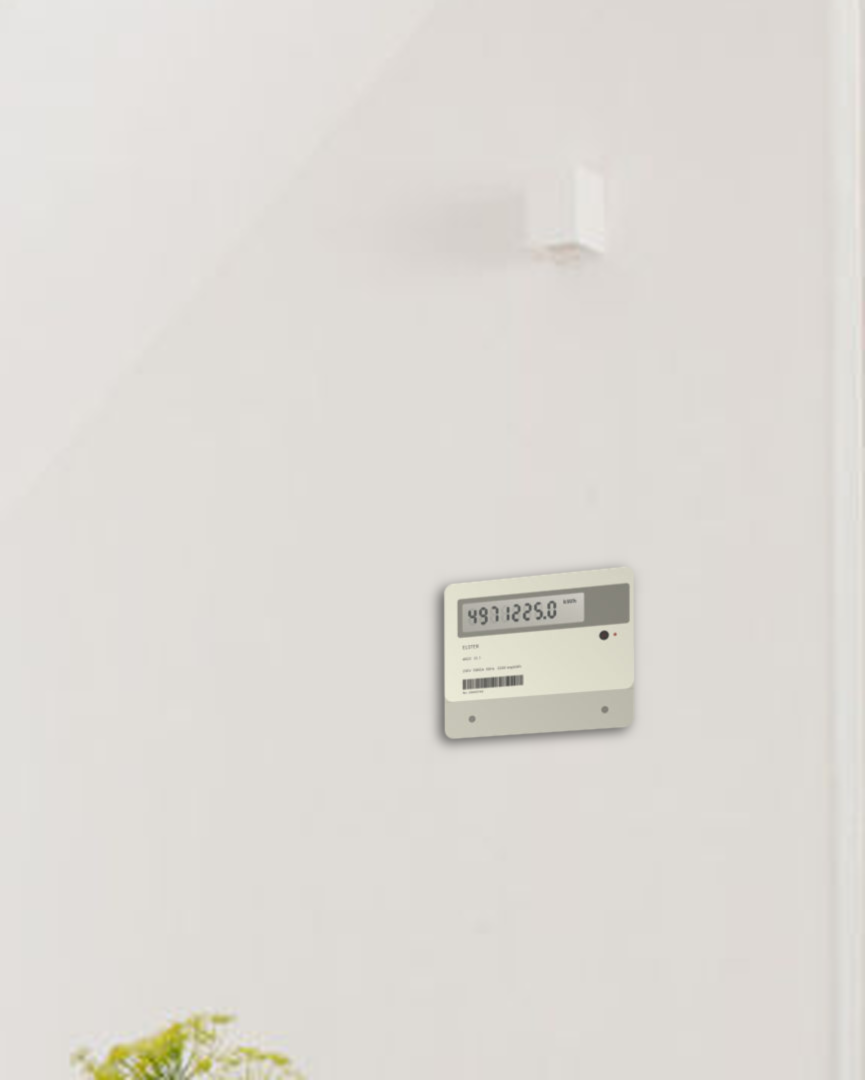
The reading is 4971225.0 kWh
